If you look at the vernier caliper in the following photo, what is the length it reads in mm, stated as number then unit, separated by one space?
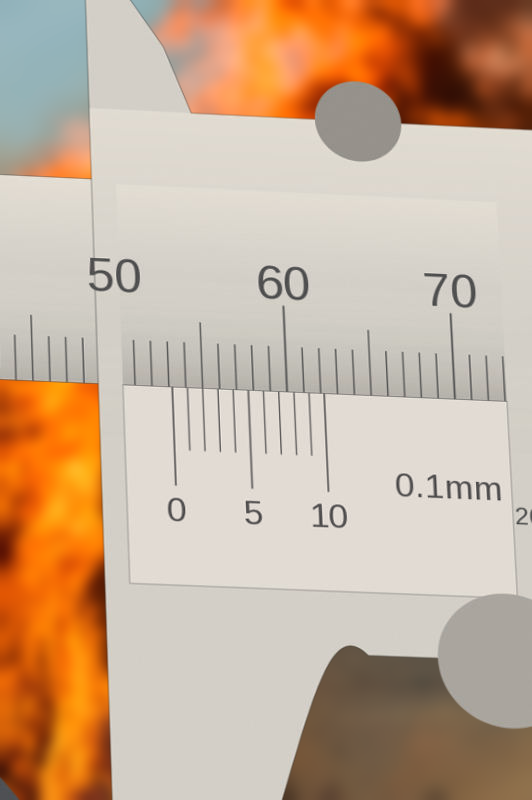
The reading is 53.2 mm
